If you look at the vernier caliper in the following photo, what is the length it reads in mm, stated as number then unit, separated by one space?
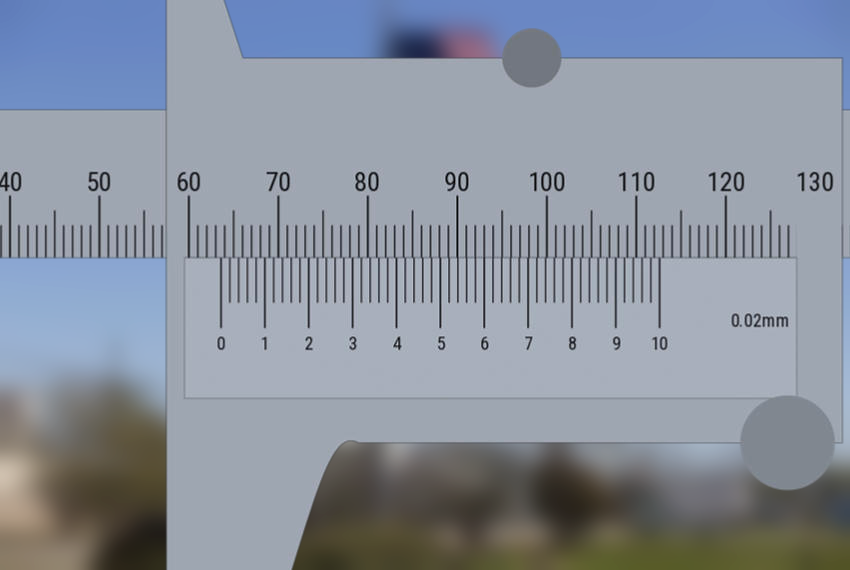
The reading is 63.6 mm
